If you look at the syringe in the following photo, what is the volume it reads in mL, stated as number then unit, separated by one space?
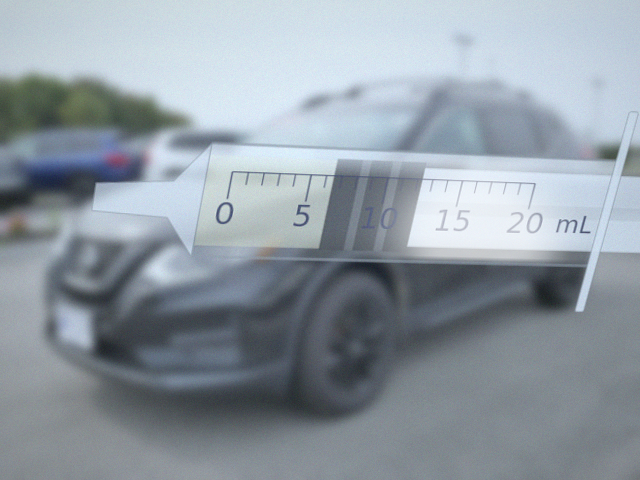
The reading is 6.5 mL
